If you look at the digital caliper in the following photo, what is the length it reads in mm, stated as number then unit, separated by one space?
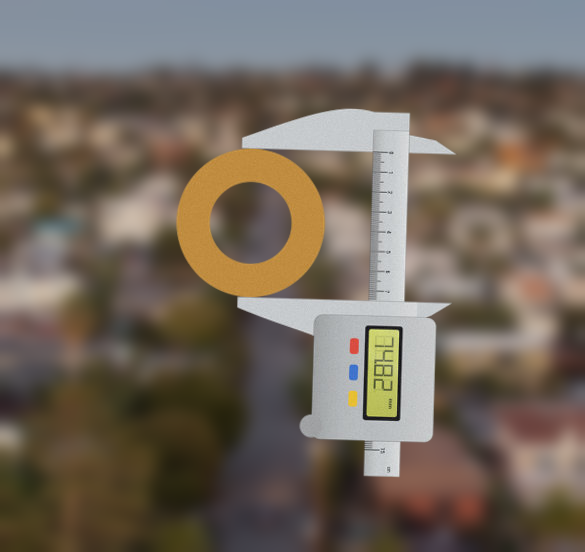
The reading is 74.82 mm
